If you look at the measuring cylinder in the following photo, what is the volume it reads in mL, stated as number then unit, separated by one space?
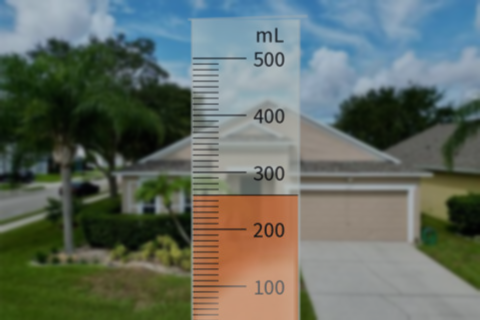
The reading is 260 mL
